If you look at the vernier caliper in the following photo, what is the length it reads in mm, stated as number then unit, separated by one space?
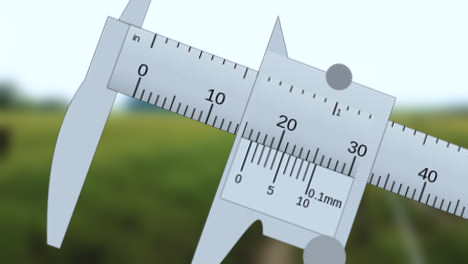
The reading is 16.4 mm
